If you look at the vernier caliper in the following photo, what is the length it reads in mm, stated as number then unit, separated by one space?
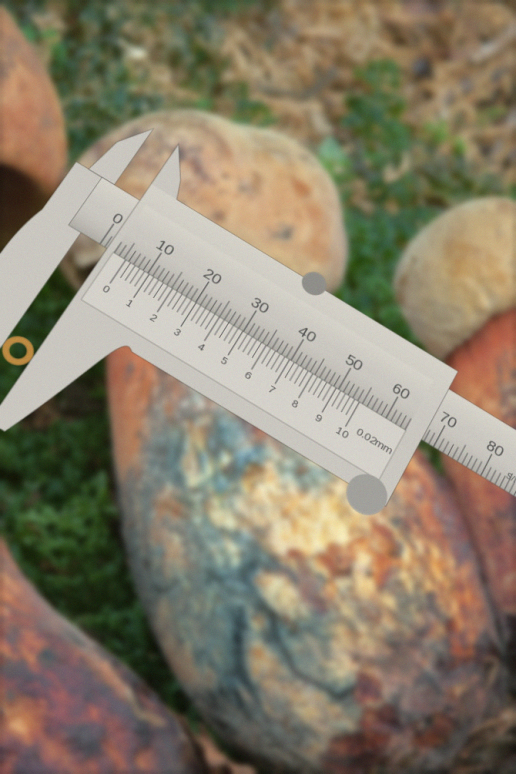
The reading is 5.4 mm
